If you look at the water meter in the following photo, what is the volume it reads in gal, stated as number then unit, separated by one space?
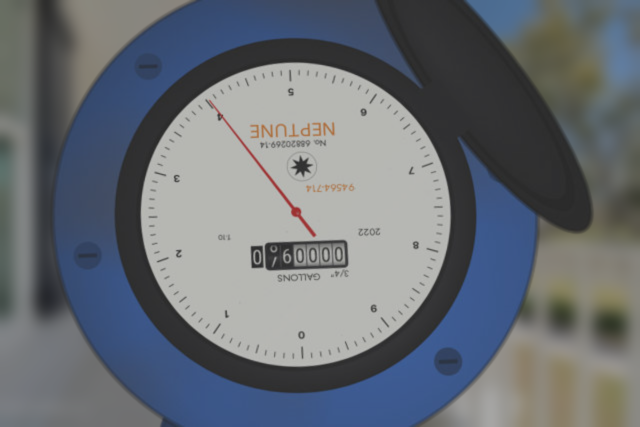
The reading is 974.0 gal
